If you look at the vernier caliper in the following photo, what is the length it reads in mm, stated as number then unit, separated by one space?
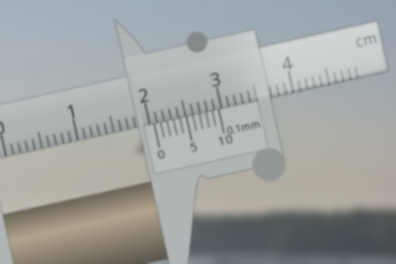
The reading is 20.6 mm
